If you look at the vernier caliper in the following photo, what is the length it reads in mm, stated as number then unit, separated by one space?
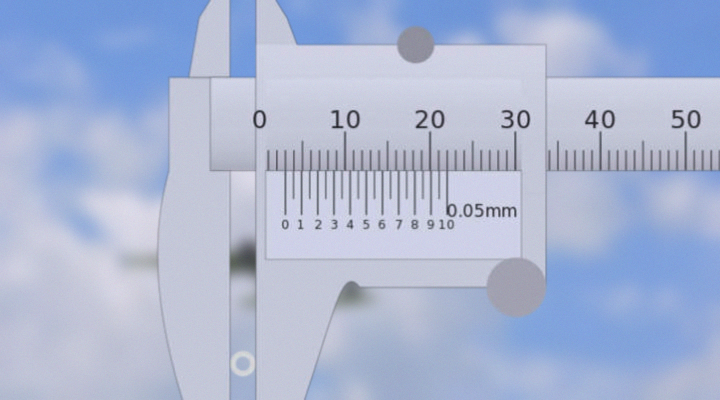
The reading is 3.0 mm
